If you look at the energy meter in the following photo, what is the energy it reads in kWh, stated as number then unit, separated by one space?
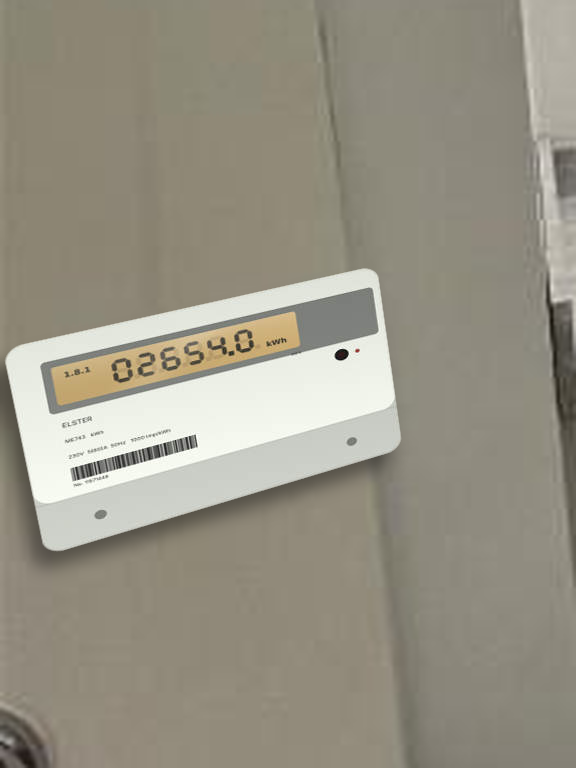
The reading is 2654.0 kWh
